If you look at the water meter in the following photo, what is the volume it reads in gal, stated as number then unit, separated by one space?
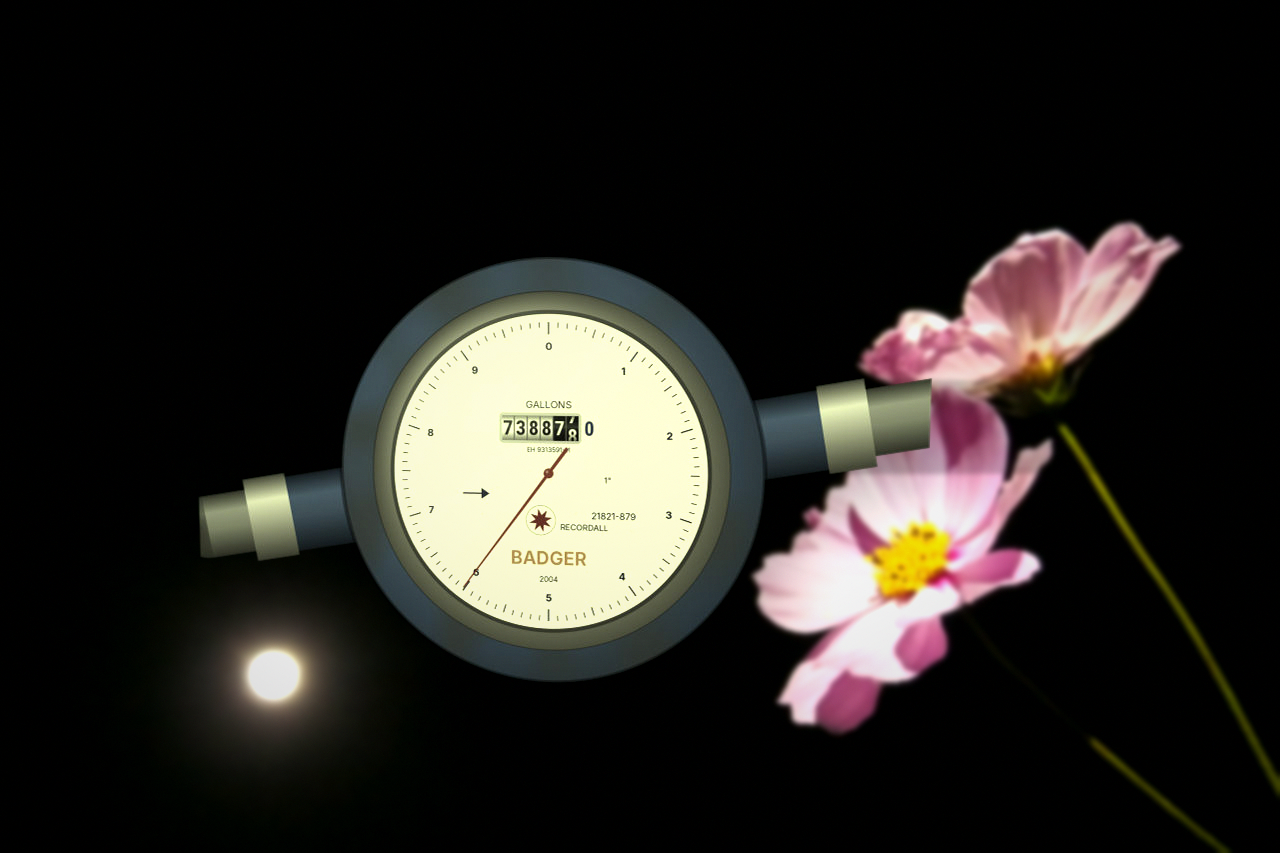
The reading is 7388776.0 gal
